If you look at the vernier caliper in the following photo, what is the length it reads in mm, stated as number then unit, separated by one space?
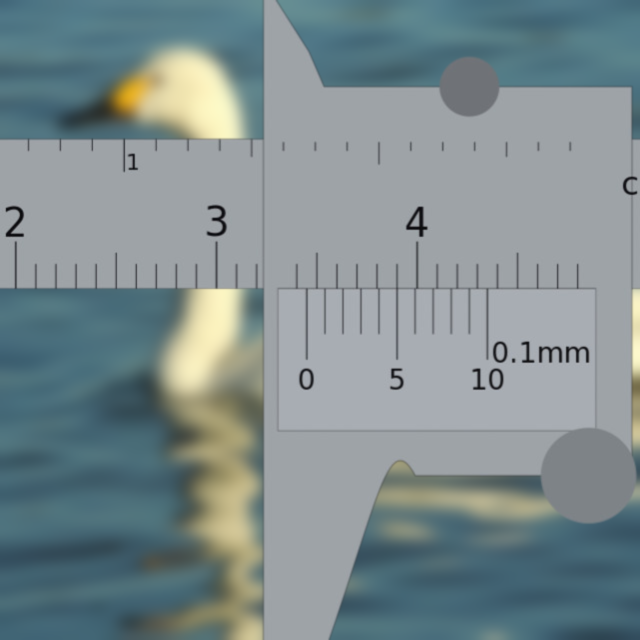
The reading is 34.5 mm
